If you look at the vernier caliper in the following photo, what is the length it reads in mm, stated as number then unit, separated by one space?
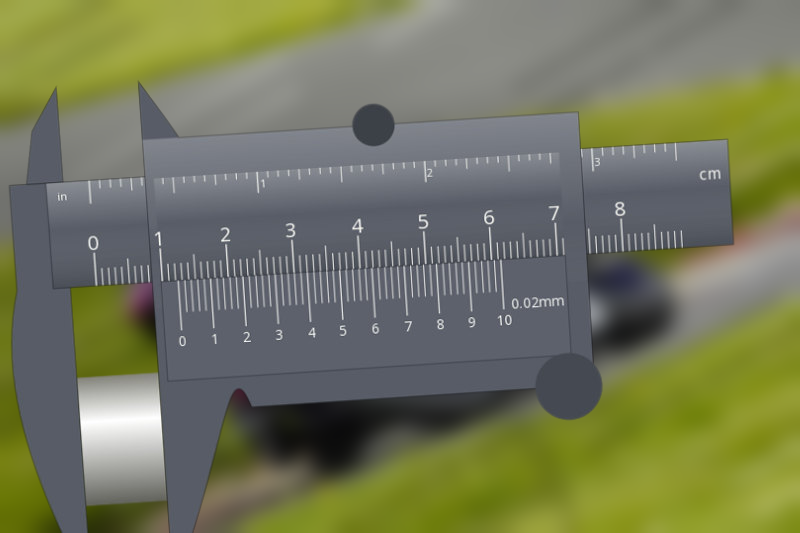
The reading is 12.4 mm
